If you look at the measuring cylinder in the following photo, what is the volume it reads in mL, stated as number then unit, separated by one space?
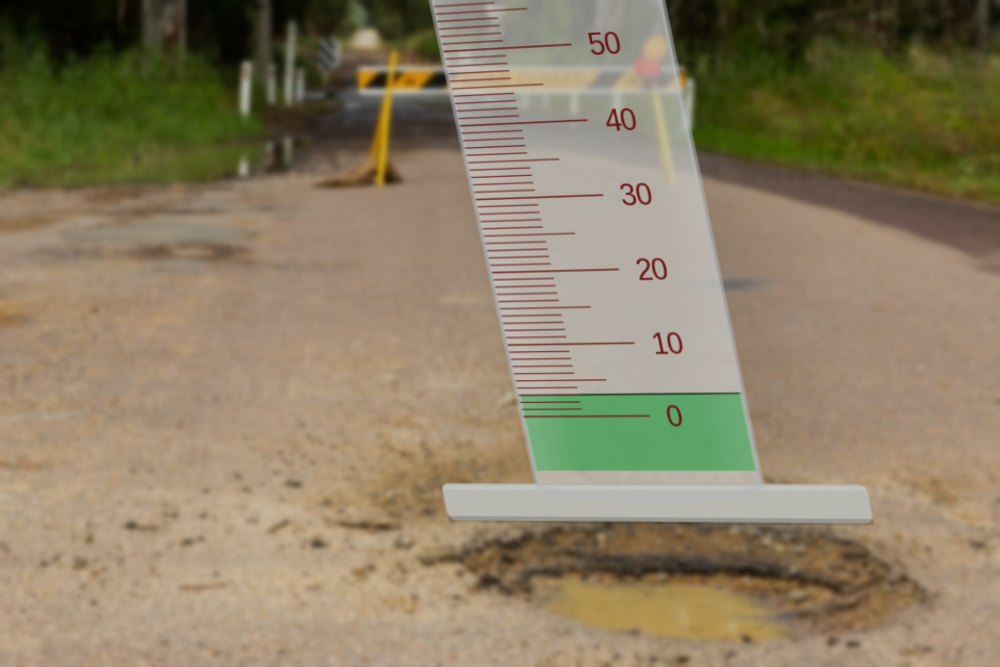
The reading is 3 mL
